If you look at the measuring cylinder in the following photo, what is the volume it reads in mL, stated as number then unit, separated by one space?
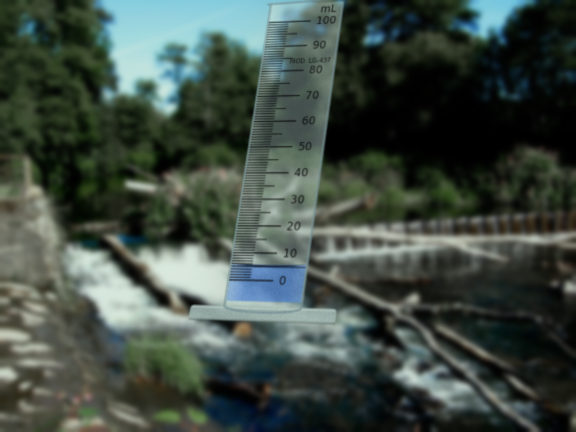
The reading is 5 mL
